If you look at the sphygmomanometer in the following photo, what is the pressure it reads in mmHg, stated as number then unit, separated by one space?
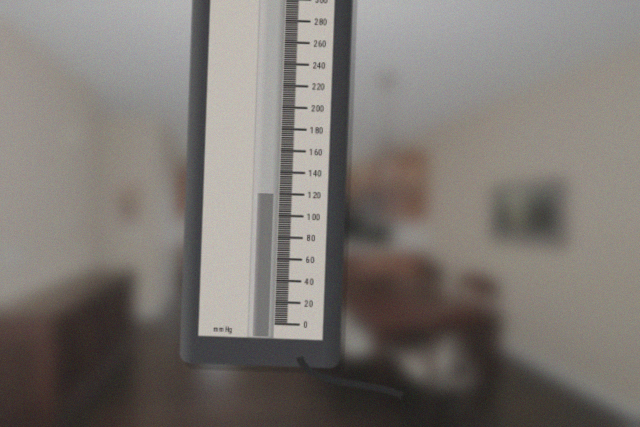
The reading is 120 mmHg
